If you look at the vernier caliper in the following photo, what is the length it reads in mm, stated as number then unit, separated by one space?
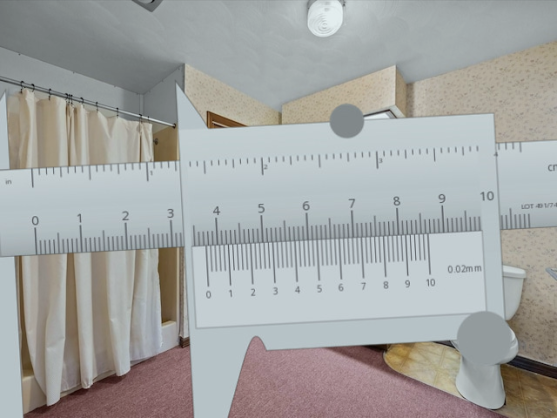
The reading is 37.5 mm
